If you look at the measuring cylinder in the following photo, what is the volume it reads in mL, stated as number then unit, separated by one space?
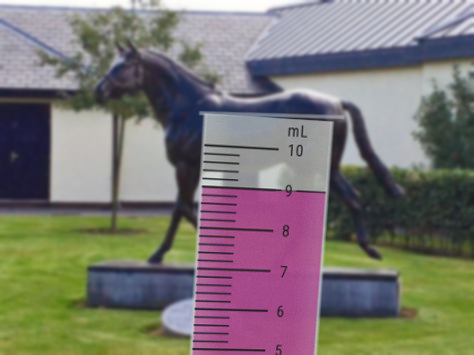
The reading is 9 mL
